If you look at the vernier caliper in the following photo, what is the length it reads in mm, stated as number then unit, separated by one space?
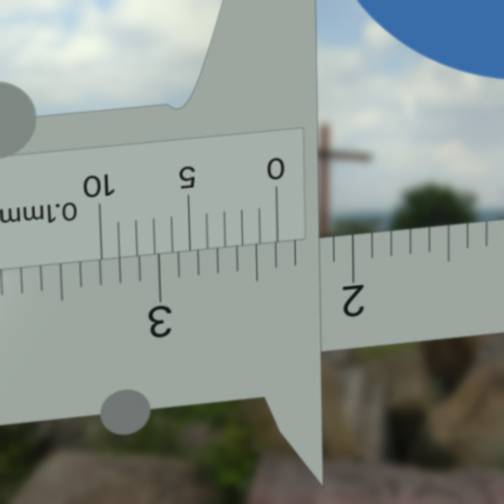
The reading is 23.9 mm
